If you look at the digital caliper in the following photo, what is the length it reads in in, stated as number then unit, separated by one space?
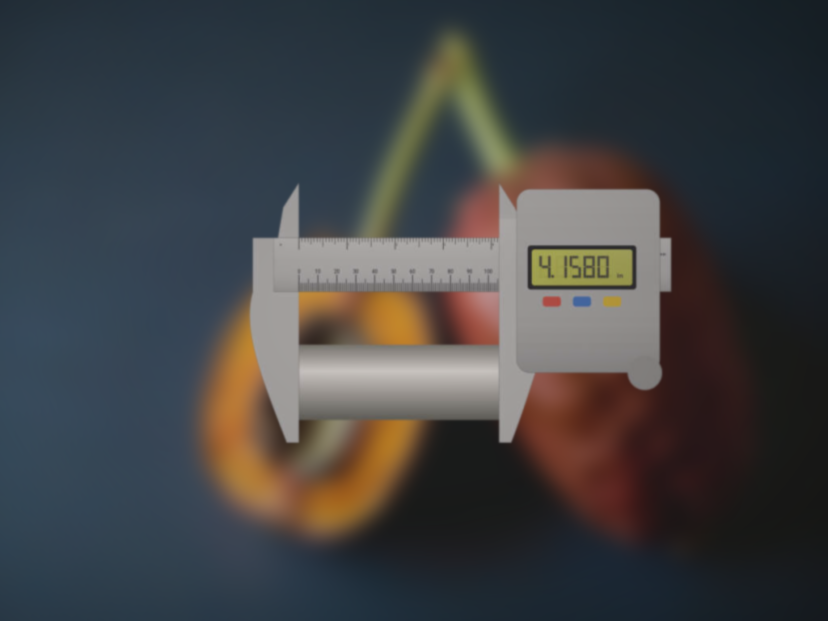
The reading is 4.1580 in
